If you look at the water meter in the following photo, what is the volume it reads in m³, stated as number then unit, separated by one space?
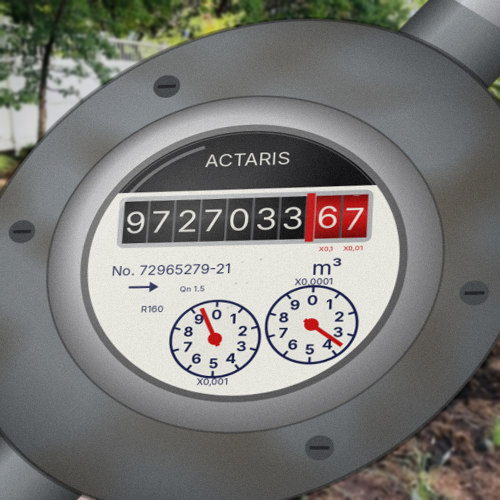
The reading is 9727033.6693 m³
